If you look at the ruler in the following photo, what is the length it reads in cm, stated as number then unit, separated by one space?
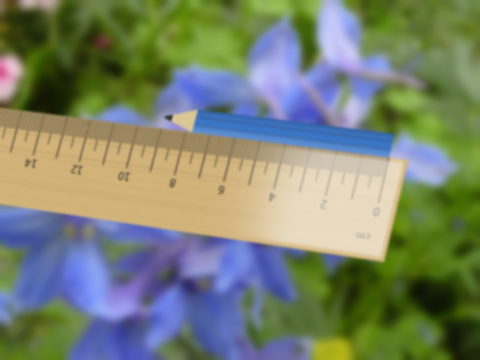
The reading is 9 cm
